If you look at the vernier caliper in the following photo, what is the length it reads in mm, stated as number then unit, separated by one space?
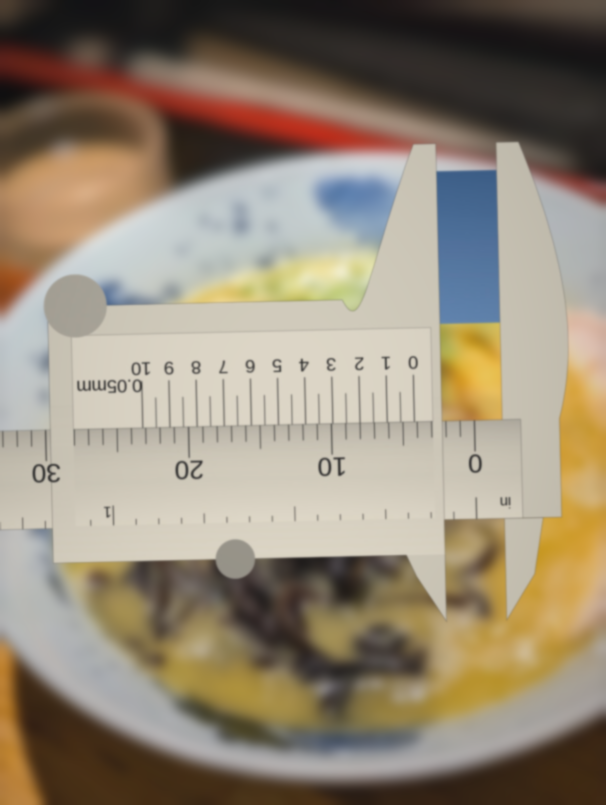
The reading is 4.2 mm
